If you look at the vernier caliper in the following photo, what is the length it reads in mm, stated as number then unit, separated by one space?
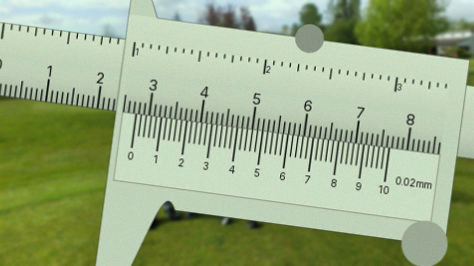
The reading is 27.5 mm
